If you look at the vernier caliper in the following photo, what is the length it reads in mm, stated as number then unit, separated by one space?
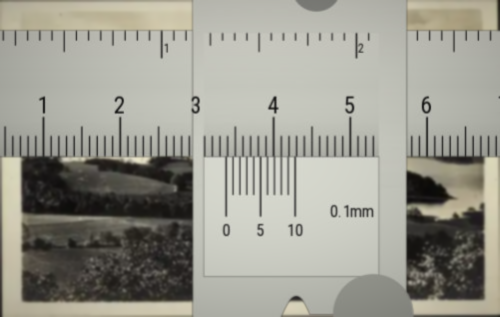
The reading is 33.8 mm
